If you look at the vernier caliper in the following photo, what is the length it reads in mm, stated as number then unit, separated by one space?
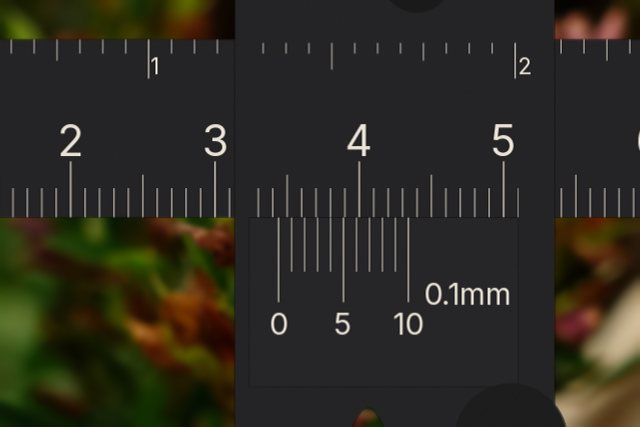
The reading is 34.4 mm
